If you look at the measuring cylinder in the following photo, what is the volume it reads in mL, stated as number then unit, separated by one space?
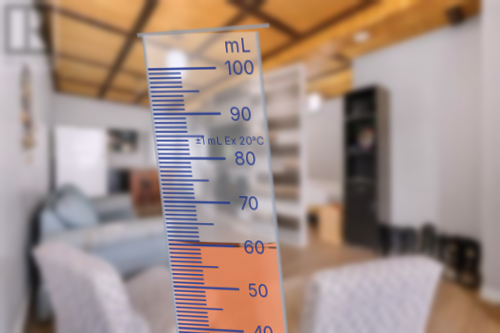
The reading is 60 mL
